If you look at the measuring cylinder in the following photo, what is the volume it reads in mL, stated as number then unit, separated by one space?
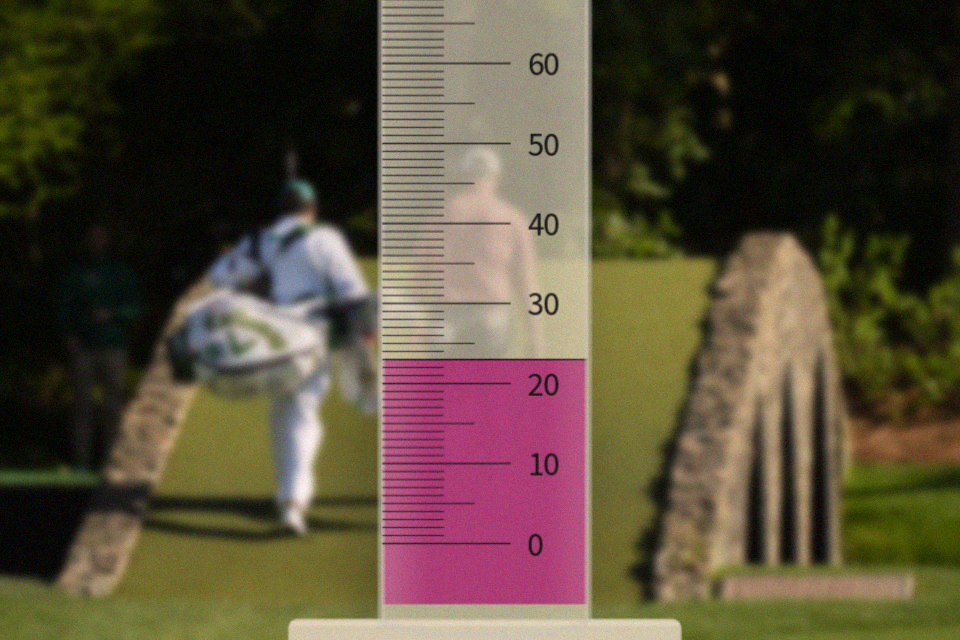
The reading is 23 mL
